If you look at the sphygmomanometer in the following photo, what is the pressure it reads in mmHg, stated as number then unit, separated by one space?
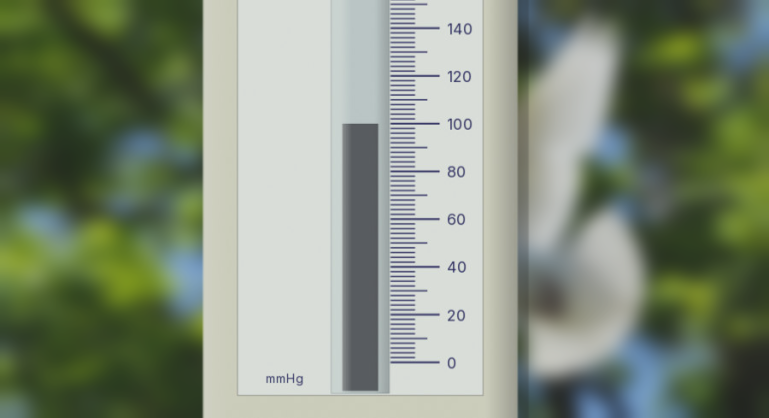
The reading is 100 mmHg
